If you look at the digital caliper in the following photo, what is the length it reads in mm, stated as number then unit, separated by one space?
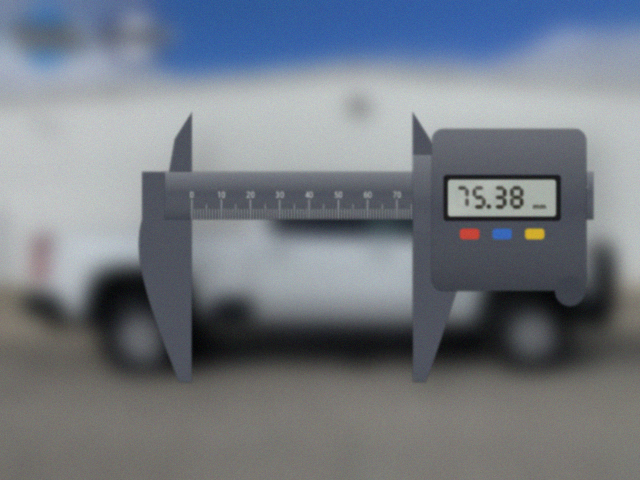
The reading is 75.38 mm
